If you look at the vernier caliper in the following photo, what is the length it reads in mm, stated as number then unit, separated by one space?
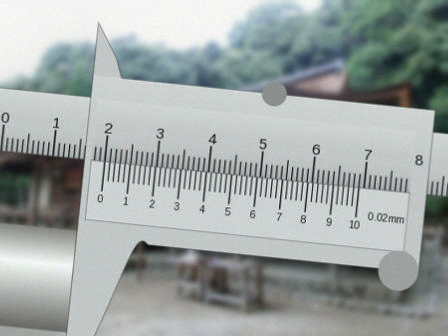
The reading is 20.0 mm
